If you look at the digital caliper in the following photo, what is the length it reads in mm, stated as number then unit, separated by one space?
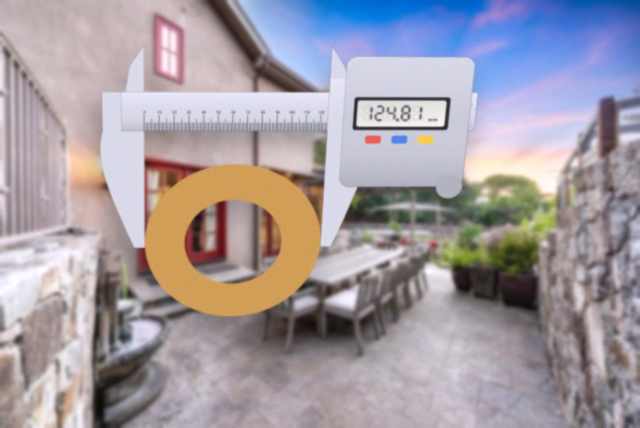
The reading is 124.81 mm
